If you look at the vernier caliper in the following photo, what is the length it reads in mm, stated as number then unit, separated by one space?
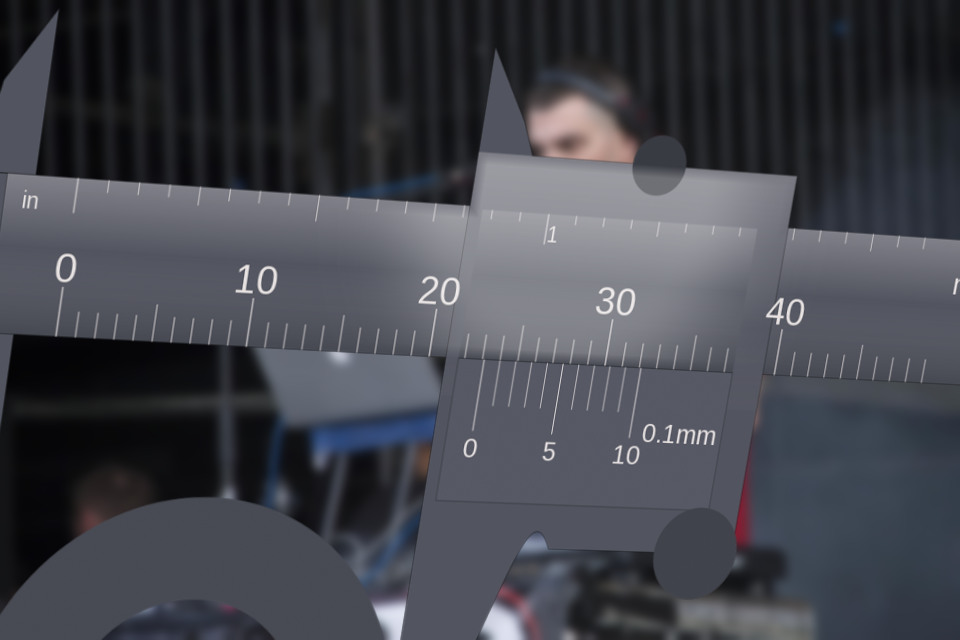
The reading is 23.1 mm
